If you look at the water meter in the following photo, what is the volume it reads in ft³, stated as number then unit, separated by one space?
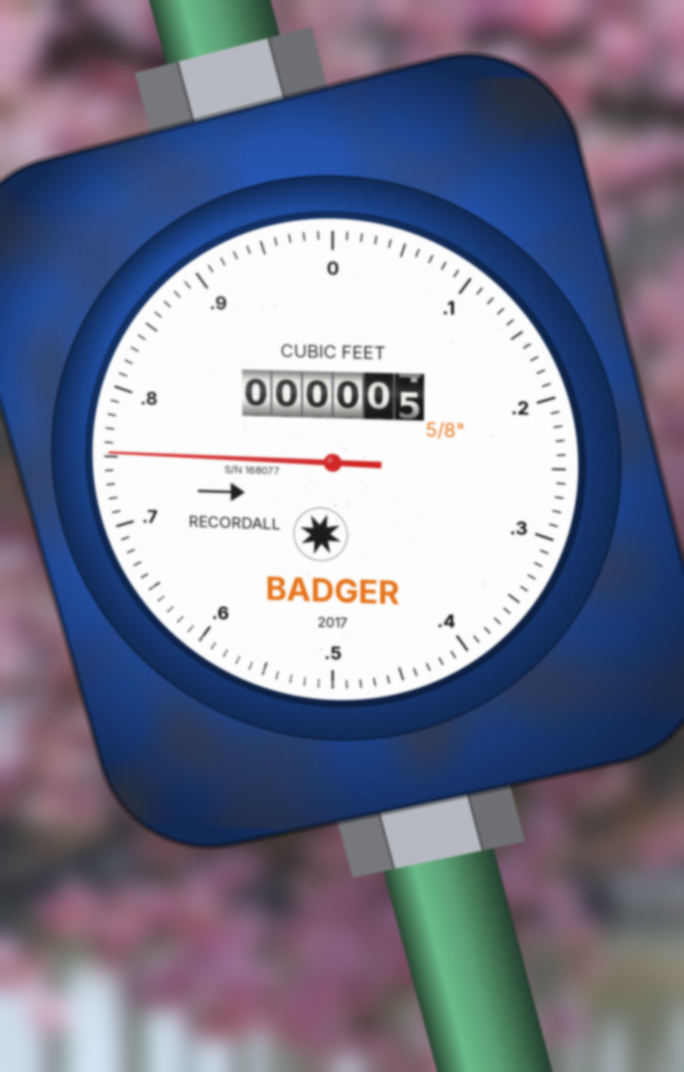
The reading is 4.75 ft³
